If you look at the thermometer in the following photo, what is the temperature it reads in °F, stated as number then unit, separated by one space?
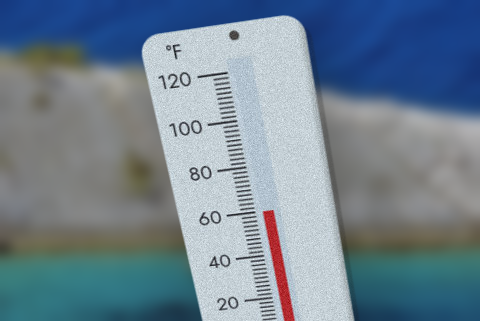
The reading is 60 °F
